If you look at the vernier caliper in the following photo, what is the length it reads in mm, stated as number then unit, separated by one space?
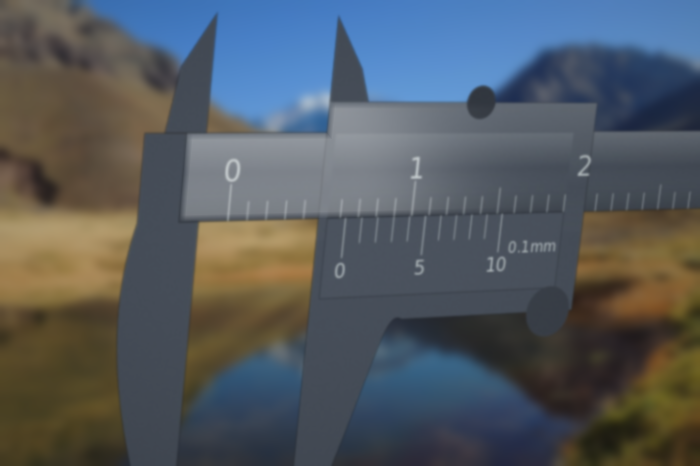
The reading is 6.3 mm
